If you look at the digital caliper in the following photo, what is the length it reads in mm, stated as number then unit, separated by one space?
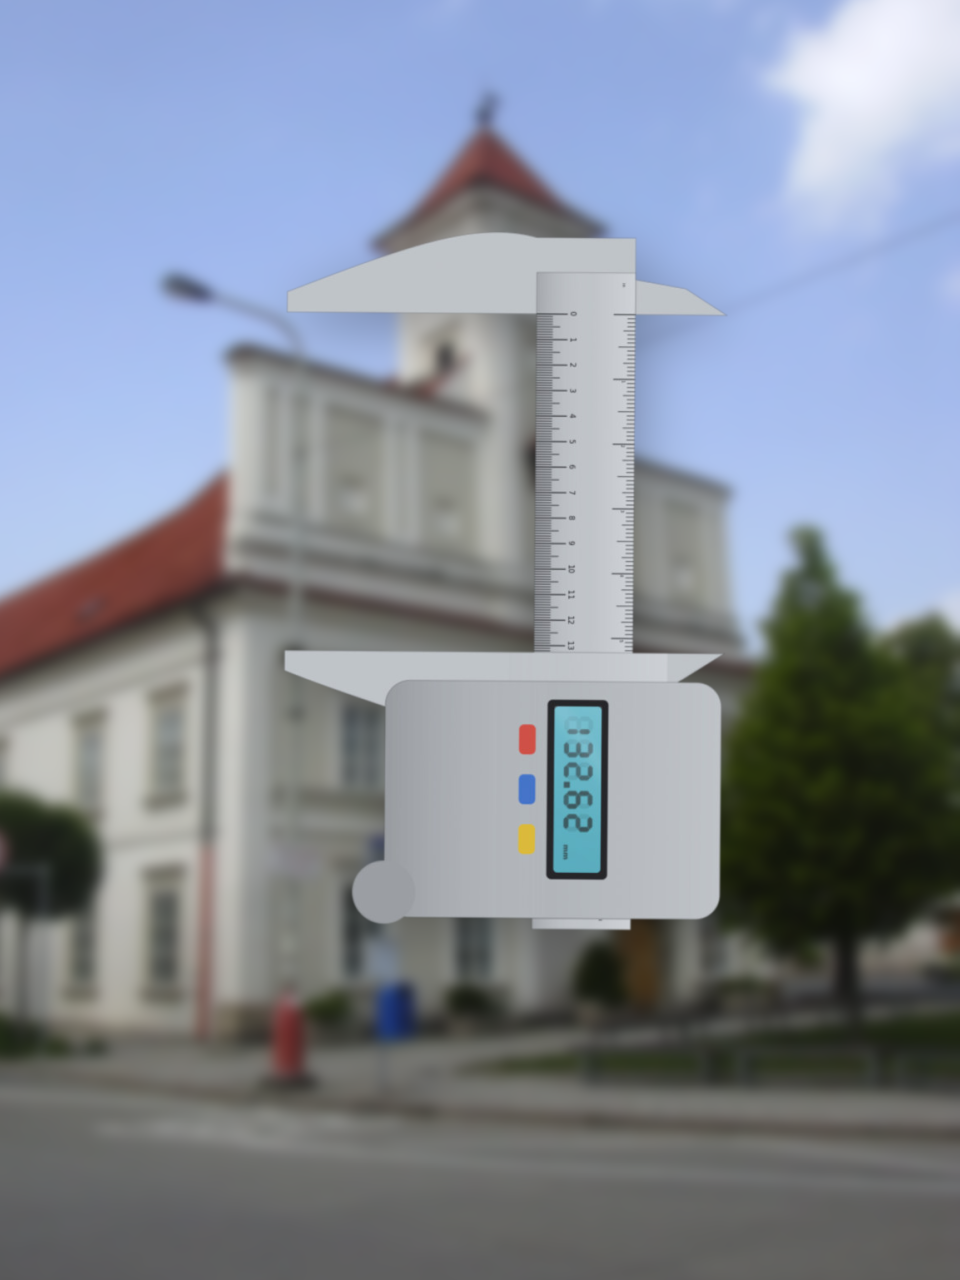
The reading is 132.62 mm
